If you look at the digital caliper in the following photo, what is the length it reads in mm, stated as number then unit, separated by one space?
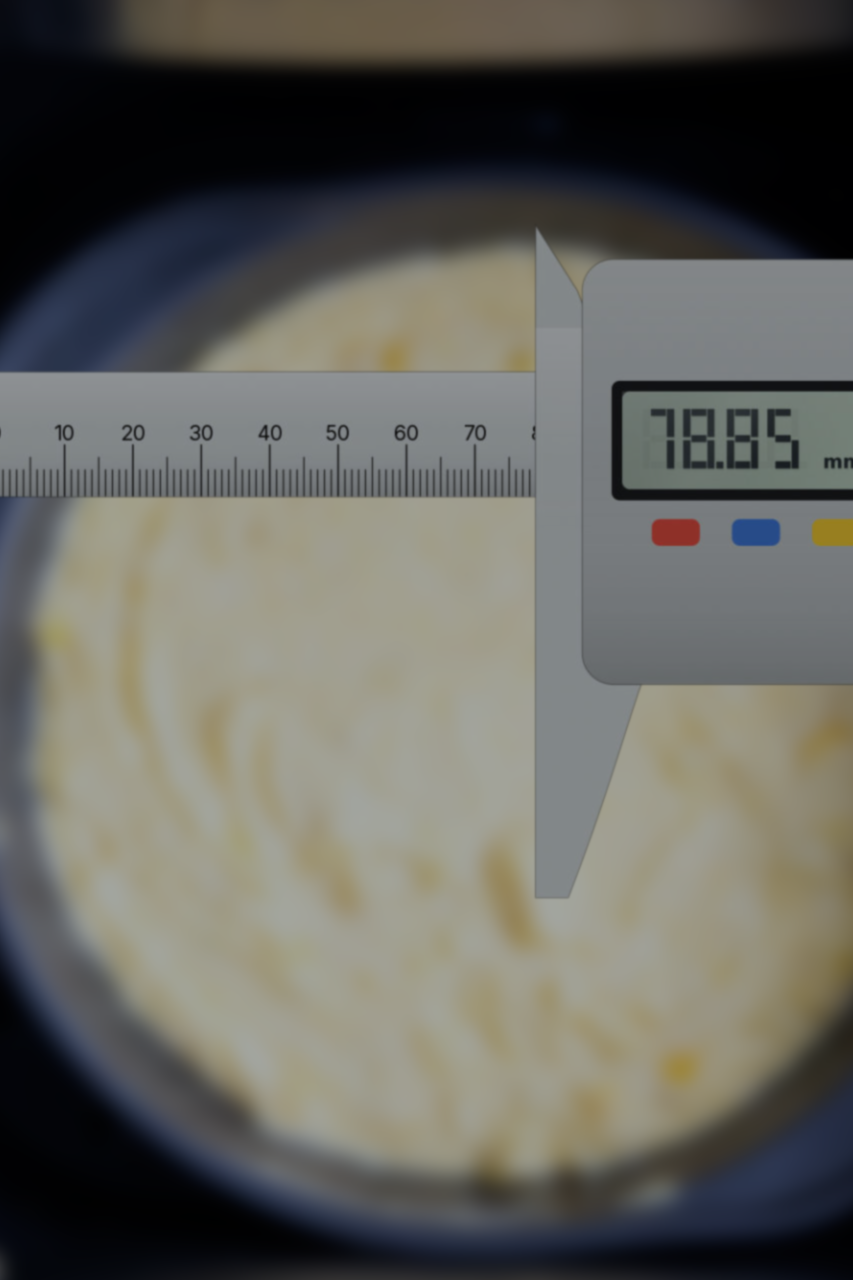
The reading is 78.85 mm
